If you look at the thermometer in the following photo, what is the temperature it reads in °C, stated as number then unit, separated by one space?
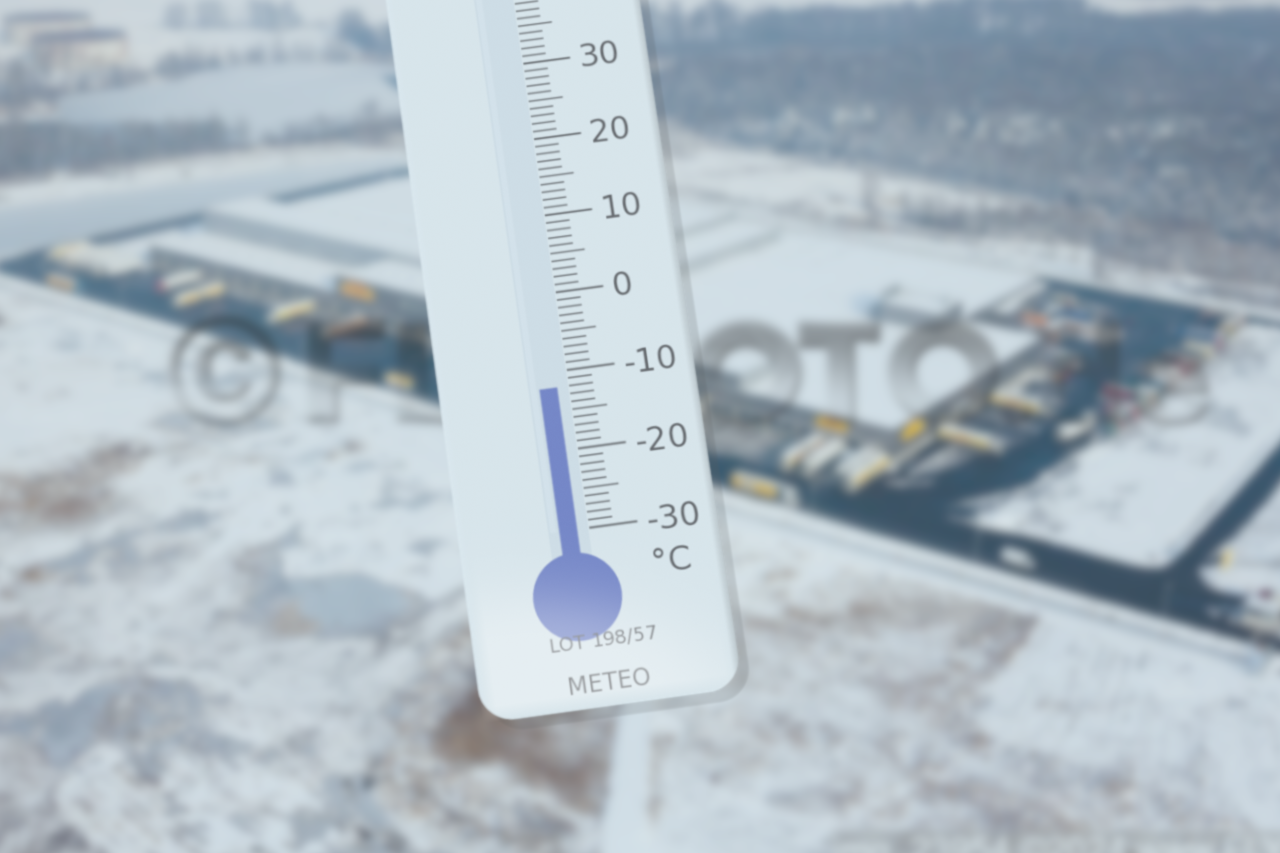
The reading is -12 °C
